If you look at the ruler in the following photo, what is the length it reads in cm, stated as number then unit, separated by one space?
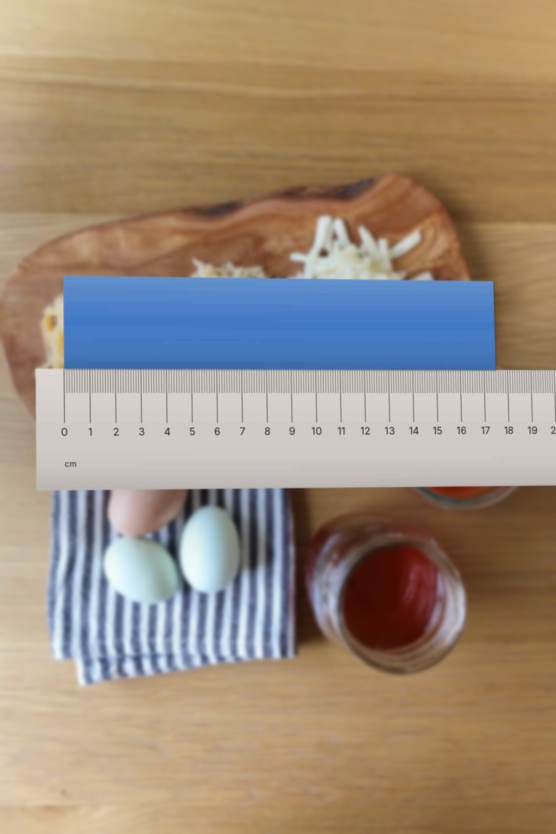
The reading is 17.5 cm
